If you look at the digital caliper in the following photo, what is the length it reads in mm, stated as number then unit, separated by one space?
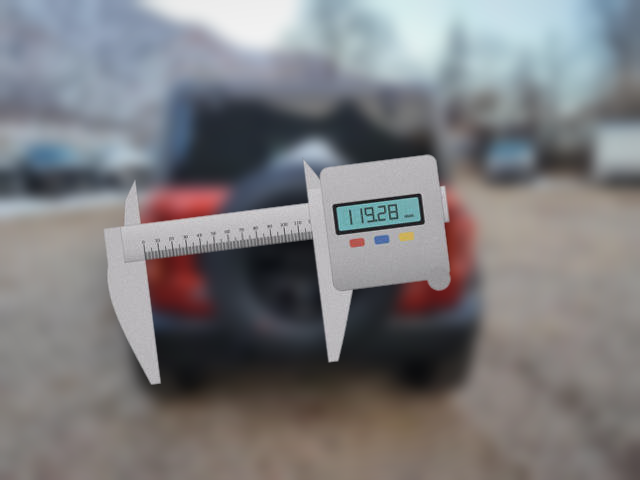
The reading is 119.28 mm
